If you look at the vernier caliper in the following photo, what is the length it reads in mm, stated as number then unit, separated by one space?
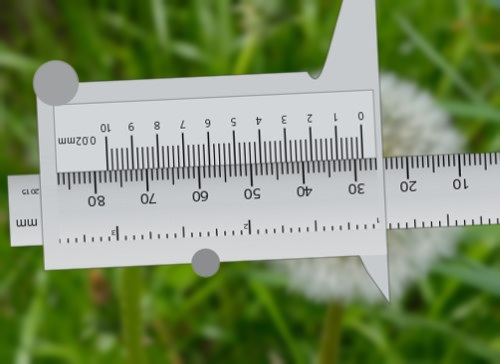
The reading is 28.5 mm
